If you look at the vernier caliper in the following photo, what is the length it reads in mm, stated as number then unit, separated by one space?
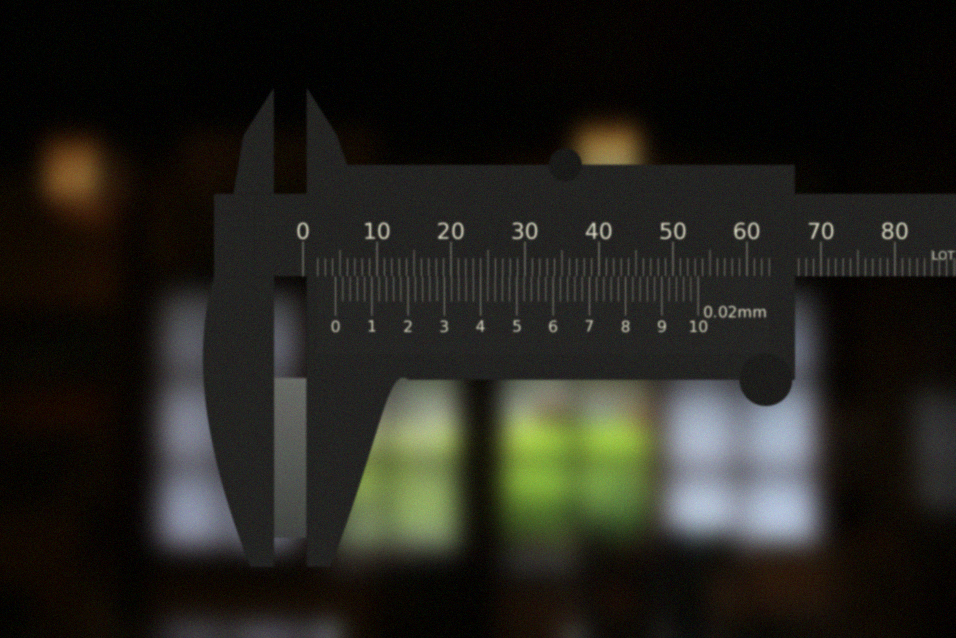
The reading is 4.4 mm
